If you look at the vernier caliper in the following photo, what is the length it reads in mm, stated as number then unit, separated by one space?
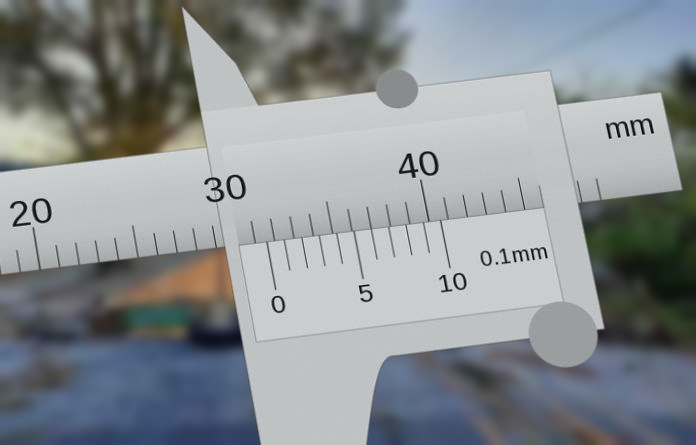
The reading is 31.6 mm
